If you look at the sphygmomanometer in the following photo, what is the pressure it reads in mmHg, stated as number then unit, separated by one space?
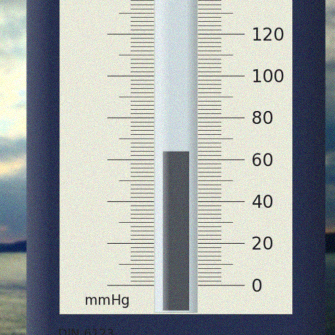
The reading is 64 mmHg
